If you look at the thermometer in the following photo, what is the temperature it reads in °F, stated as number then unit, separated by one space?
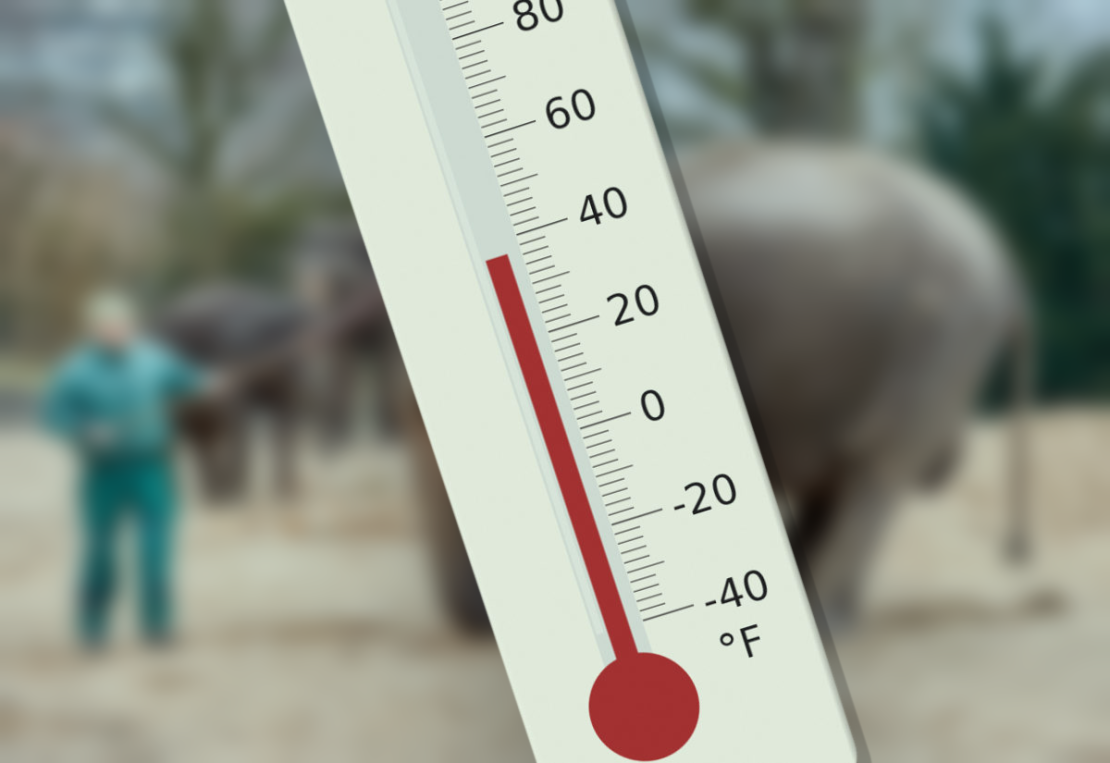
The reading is 37 °F
